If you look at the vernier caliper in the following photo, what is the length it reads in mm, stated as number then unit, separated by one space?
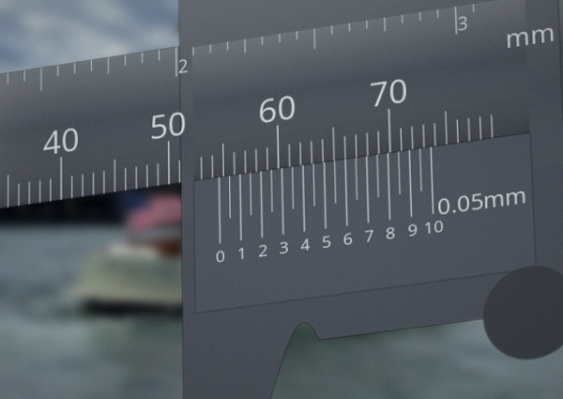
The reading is 54.6 mm
